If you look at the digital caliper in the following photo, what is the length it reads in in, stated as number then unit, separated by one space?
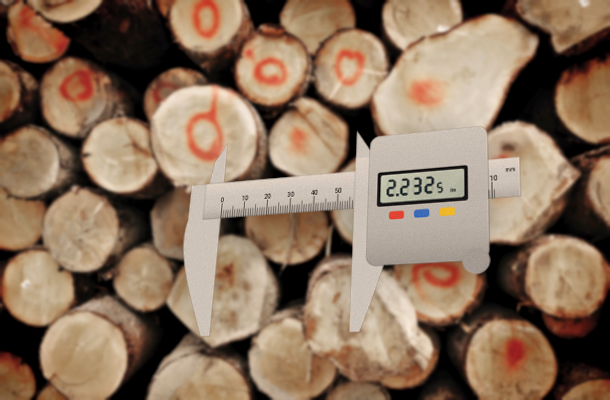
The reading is 2.2325 in
